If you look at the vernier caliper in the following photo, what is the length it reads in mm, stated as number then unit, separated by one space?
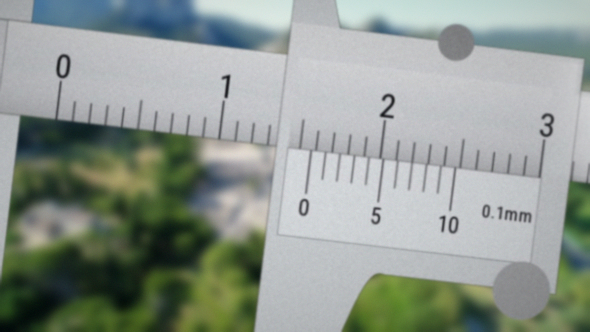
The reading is 15.7 mm
